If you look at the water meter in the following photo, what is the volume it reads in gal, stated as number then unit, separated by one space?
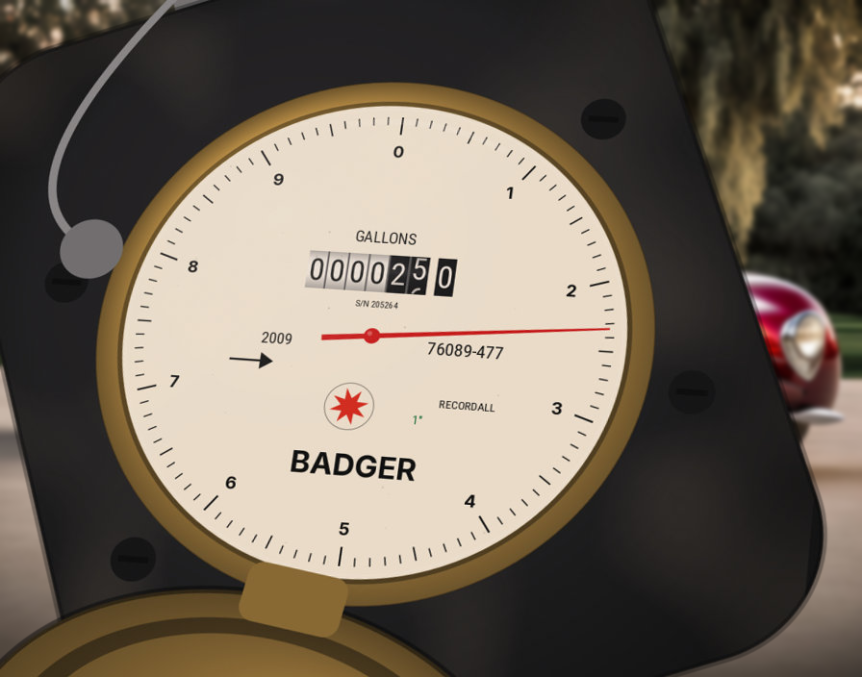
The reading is 252.3 gal
